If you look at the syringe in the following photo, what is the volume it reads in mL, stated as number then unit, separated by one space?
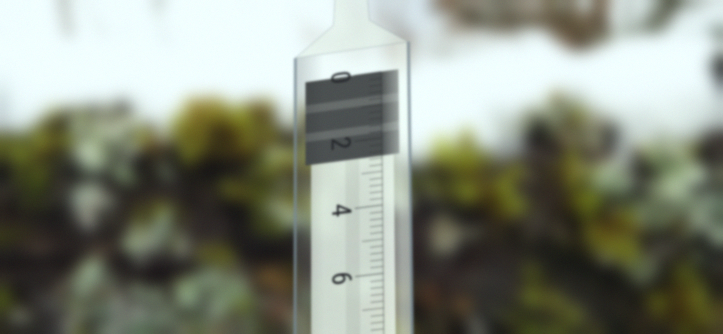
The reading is 0 mL
